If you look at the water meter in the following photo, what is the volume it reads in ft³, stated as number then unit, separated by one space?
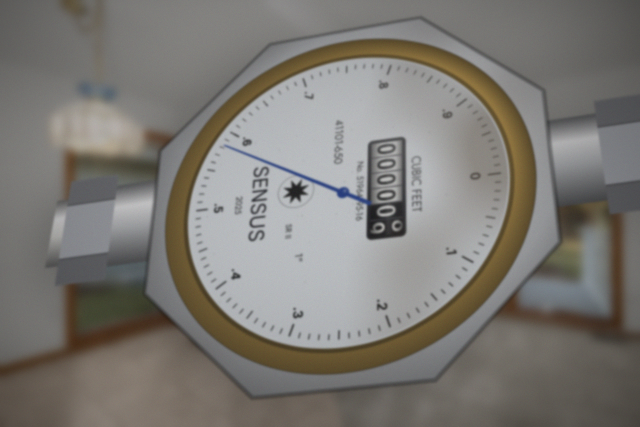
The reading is 8.58 ft³
